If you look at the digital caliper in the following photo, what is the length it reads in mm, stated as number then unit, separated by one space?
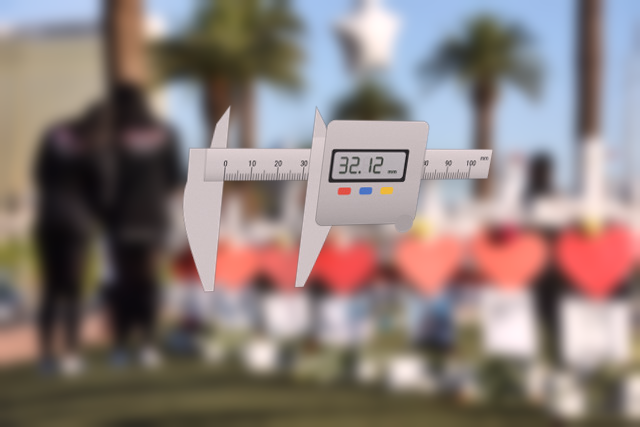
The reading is 32.12 mm
